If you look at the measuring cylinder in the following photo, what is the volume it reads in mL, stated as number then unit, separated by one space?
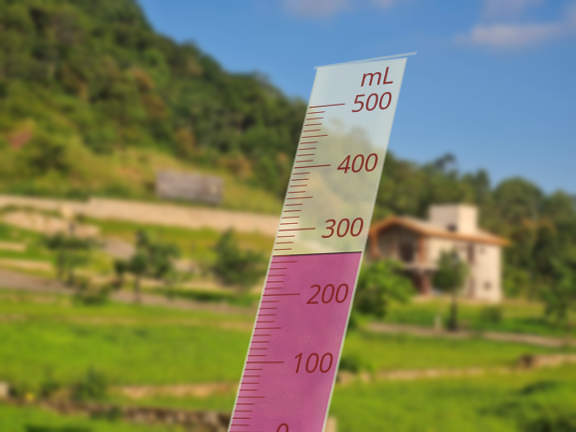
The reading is 260 mL
